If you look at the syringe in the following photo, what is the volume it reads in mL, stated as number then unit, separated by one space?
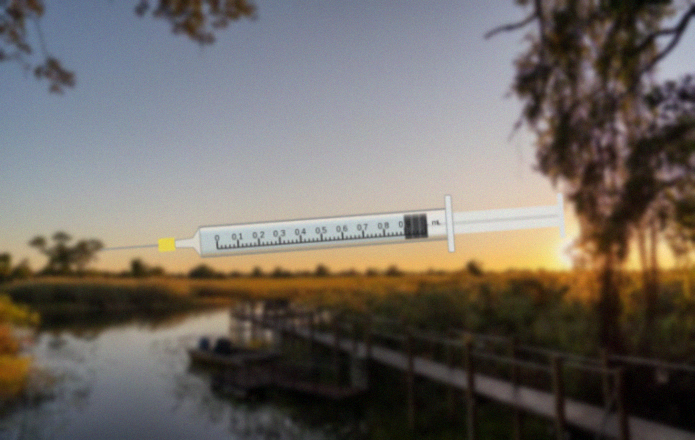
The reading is 0.9 mL
